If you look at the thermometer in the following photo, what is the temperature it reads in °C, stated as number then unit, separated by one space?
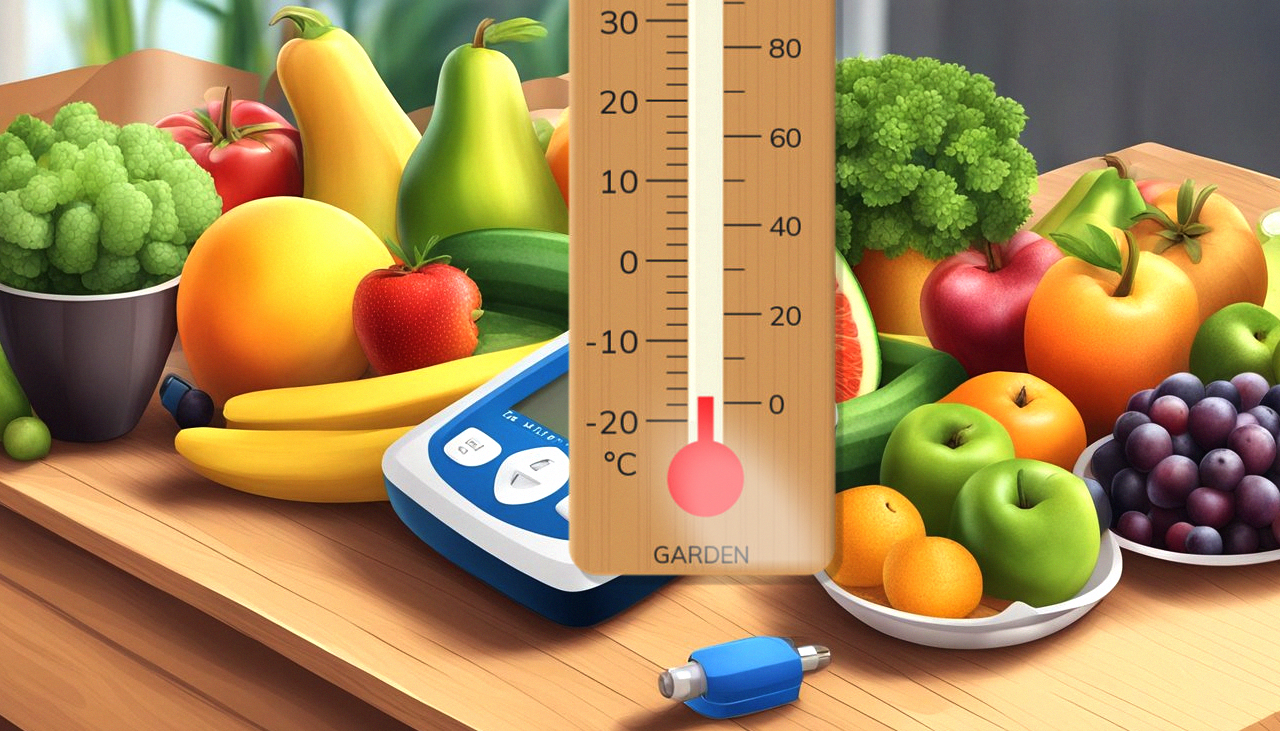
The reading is -17 °C
